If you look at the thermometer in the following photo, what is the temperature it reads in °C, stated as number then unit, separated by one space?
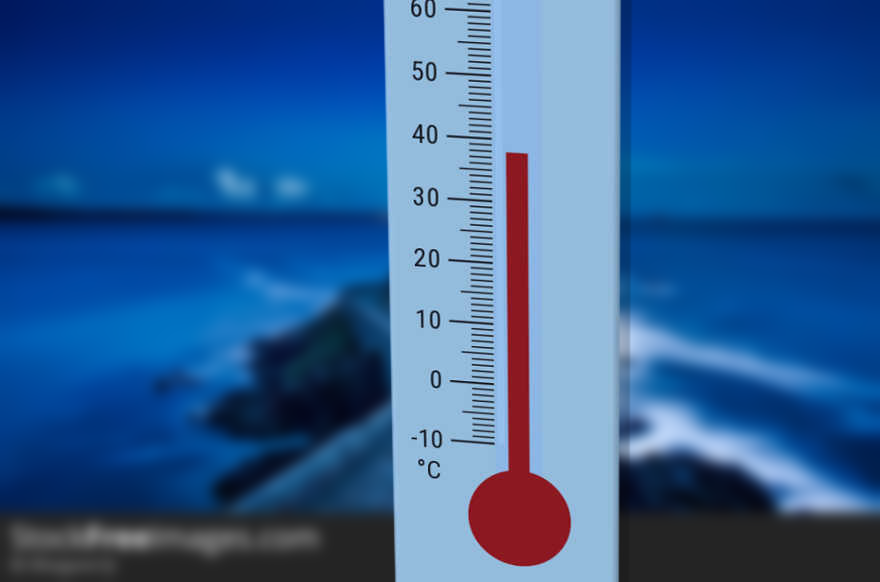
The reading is 38 °C
